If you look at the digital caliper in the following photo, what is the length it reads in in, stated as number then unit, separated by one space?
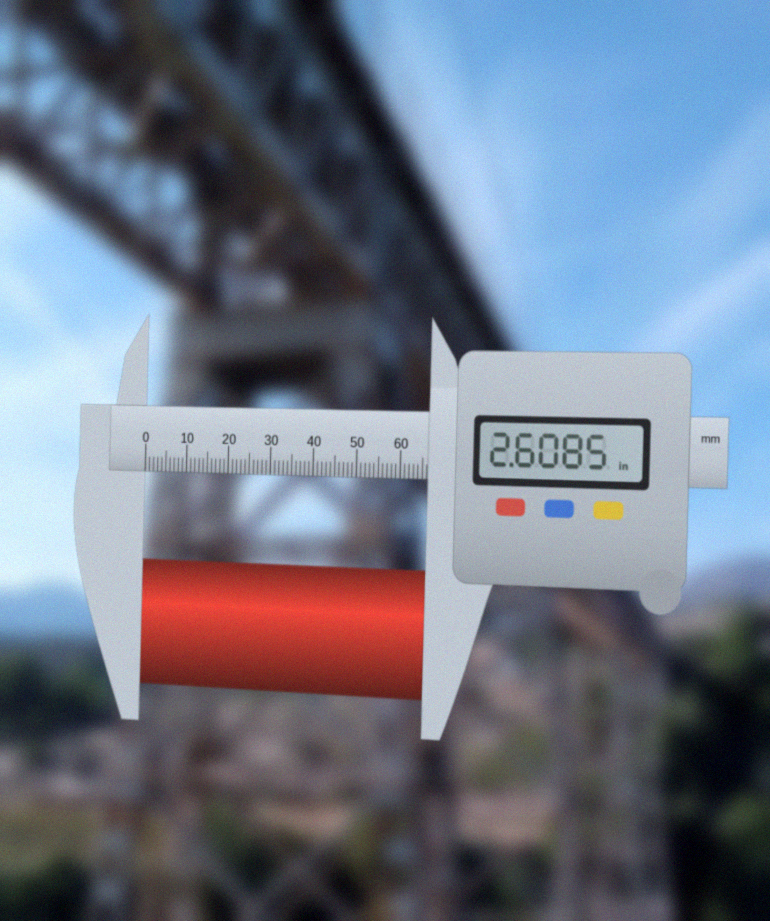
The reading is 2.6085 in
